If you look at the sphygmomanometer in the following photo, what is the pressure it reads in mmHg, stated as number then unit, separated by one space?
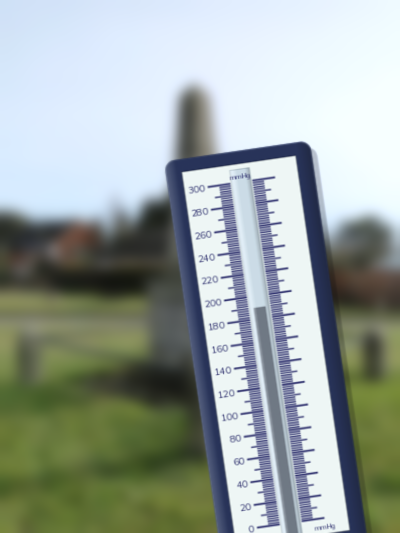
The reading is 190 mmHg
